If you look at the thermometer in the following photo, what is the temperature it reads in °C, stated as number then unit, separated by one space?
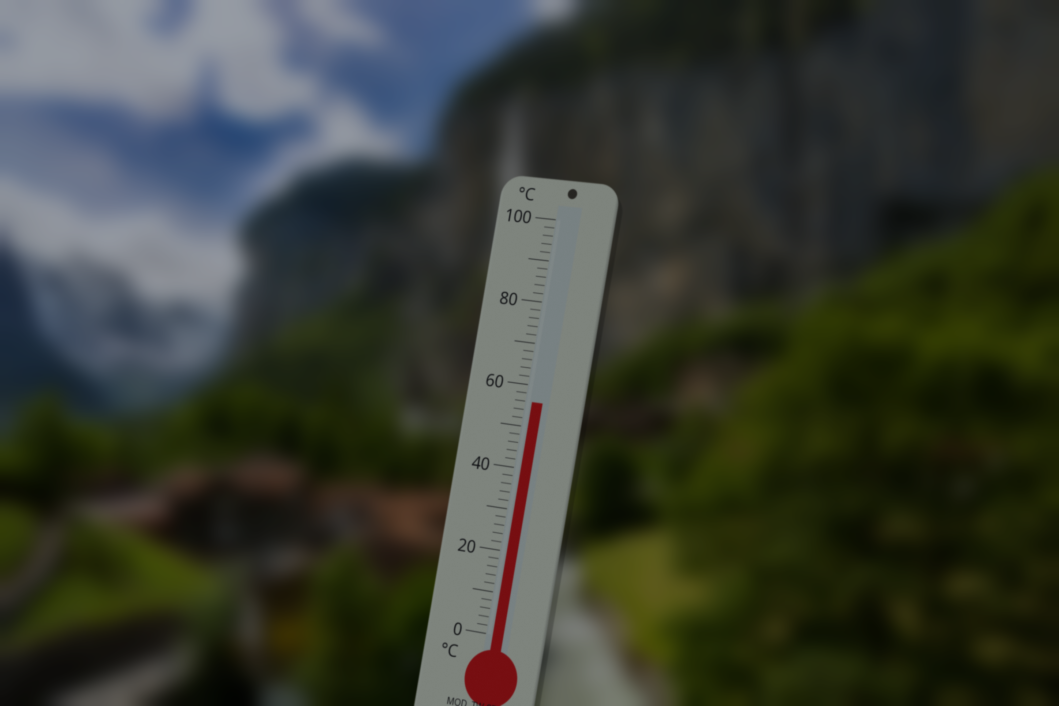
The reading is 56 °C
